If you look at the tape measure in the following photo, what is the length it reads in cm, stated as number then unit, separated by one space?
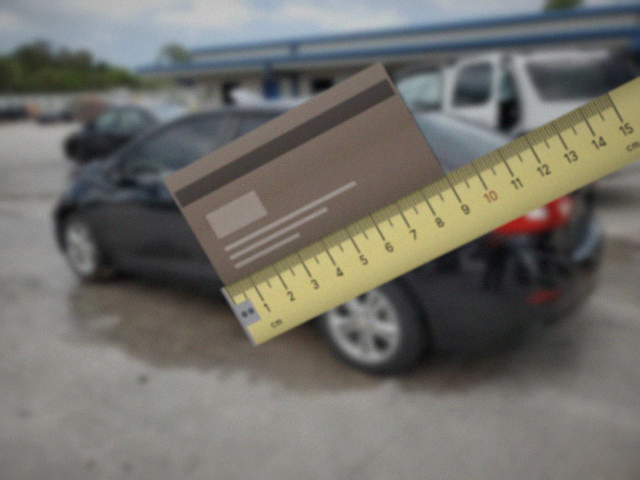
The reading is 9 cm
